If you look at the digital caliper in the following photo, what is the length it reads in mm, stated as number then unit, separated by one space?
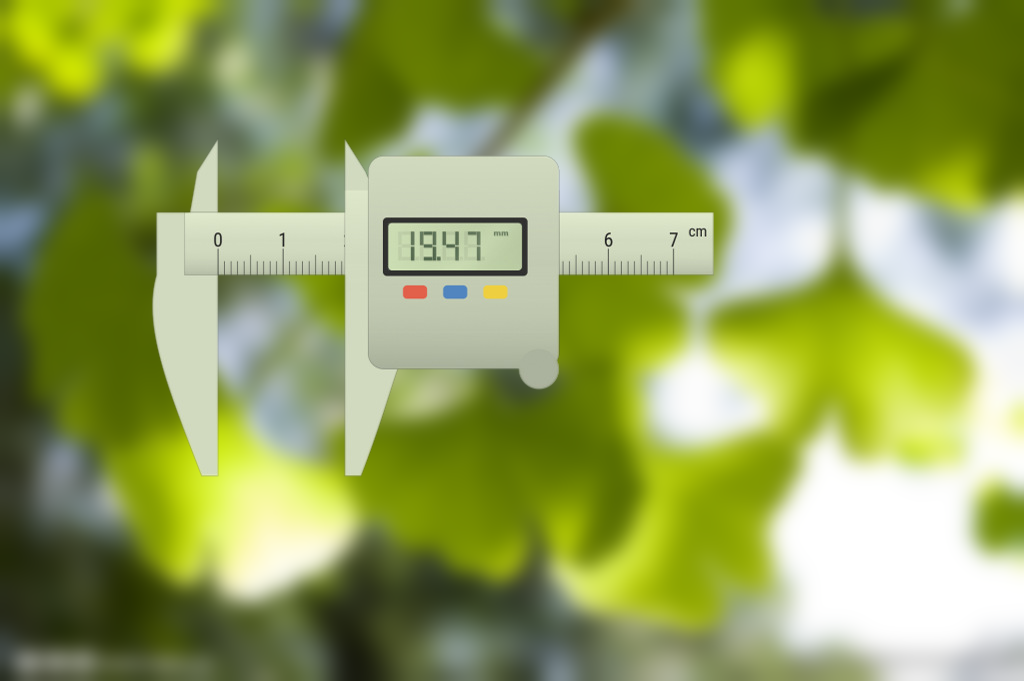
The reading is 19.47 mm
